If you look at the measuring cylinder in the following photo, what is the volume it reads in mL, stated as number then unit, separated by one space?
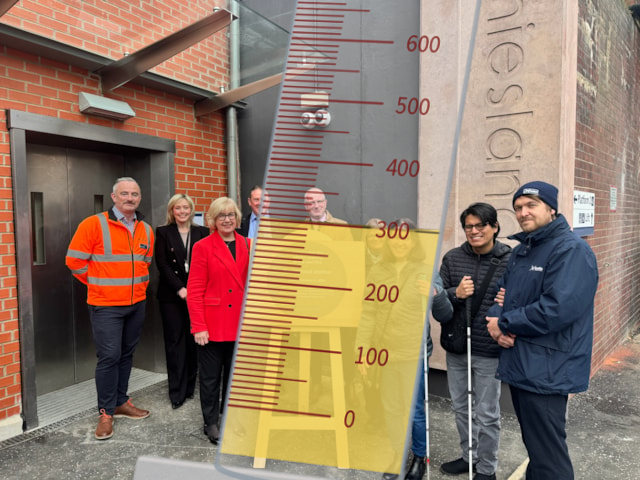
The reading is 300 mL
